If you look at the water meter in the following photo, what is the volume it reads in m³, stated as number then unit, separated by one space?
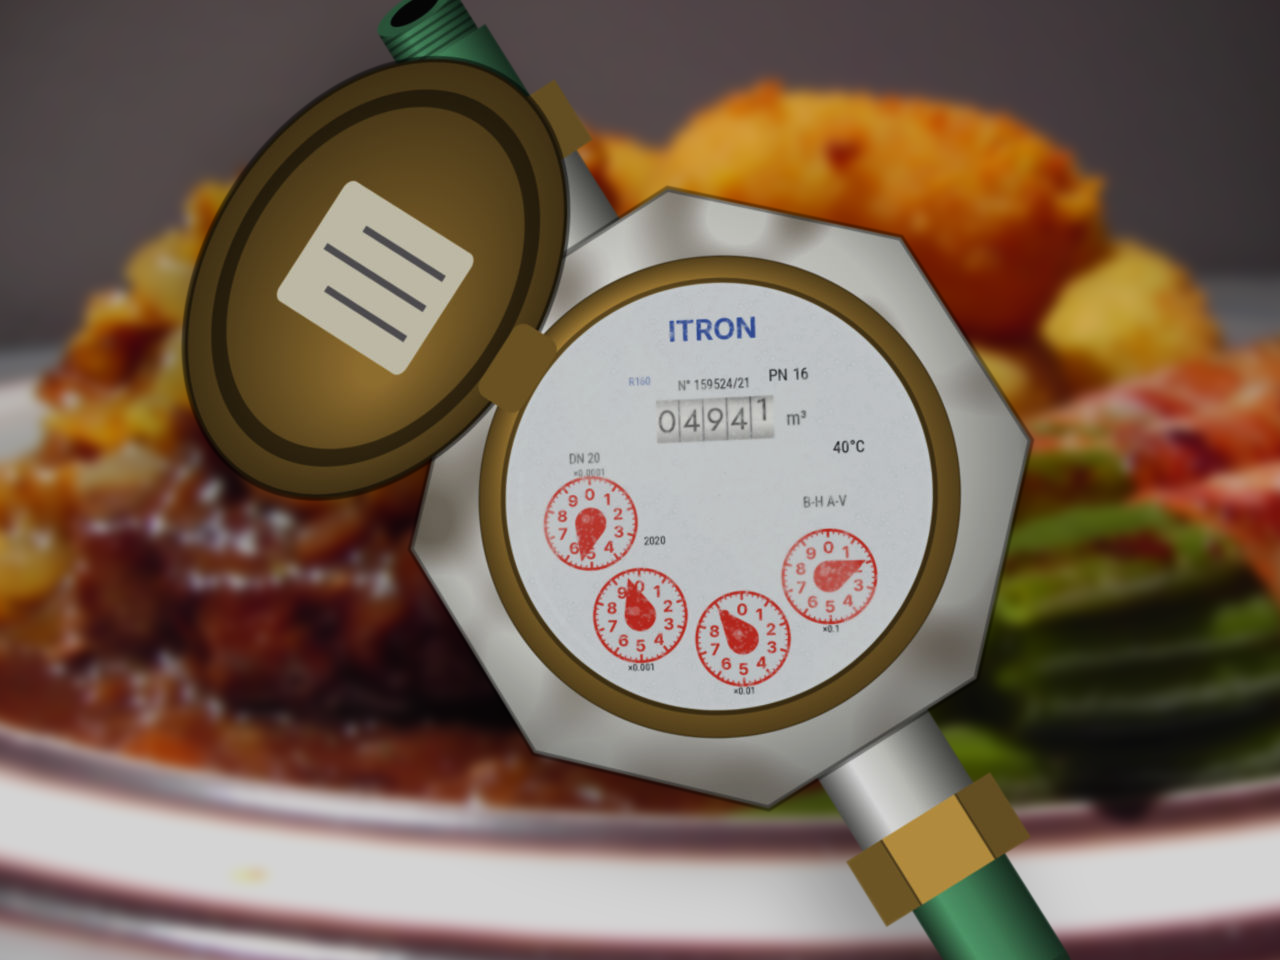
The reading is 4941.1895 m³
